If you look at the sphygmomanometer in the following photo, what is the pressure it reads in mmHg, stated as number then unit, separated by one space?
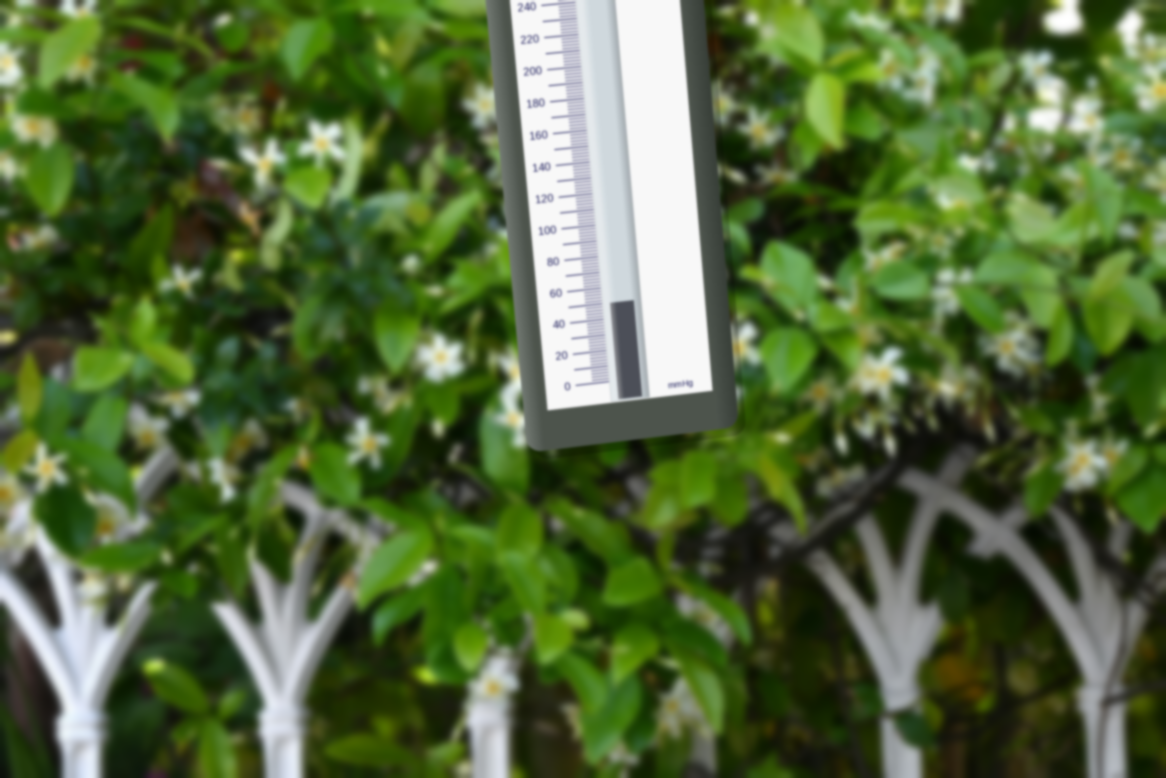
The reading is 50 mmHg
